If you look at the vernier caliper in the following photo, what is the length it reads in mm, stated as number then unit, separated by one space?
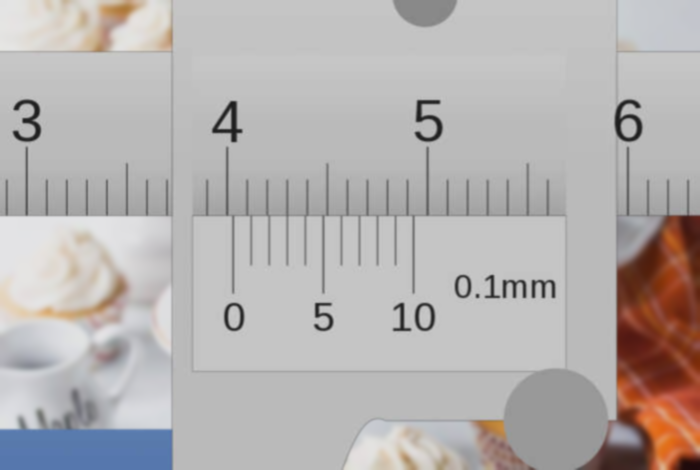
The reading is 40.3 mm
